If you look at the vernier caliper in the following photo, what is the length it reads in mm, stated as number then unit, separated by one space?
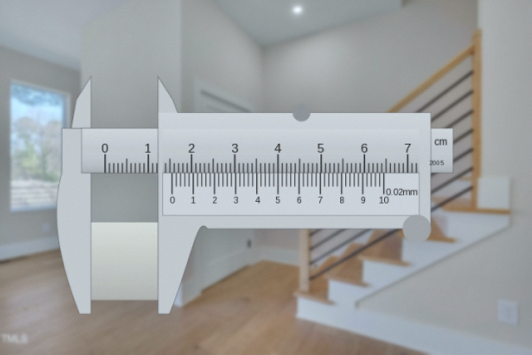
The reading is 15.5 mm
